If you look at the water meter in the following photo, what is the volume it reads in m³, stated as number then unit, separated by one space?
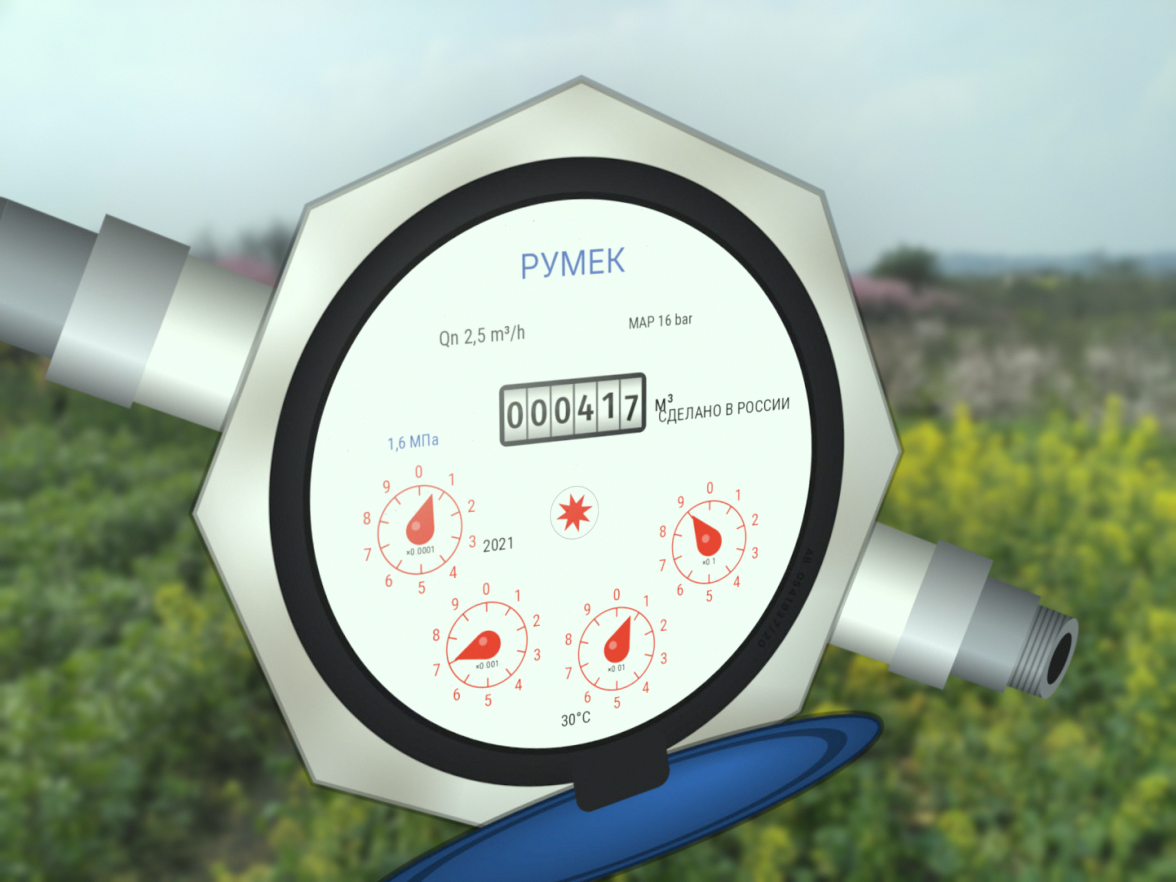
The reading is 416.9070 m³
